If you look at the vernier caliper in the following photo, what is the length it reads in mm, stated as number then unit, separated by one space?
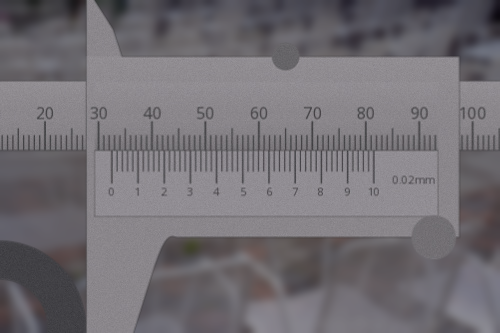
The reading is 32.5 mm
